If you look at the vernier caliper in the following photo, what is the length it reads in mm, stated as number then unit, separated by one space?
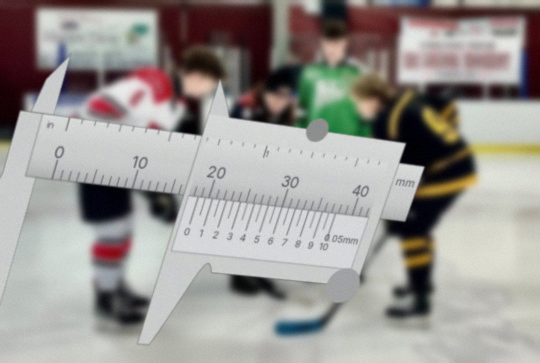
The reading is 18.6 mm
